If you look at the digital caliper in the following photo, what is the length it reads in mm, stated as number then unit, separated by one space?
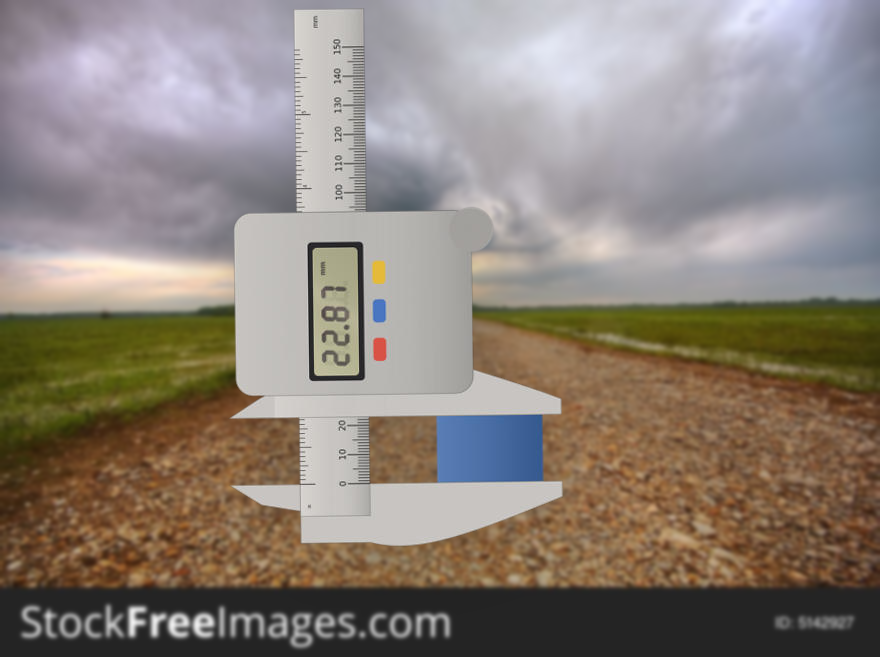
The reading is 22.87 mm
